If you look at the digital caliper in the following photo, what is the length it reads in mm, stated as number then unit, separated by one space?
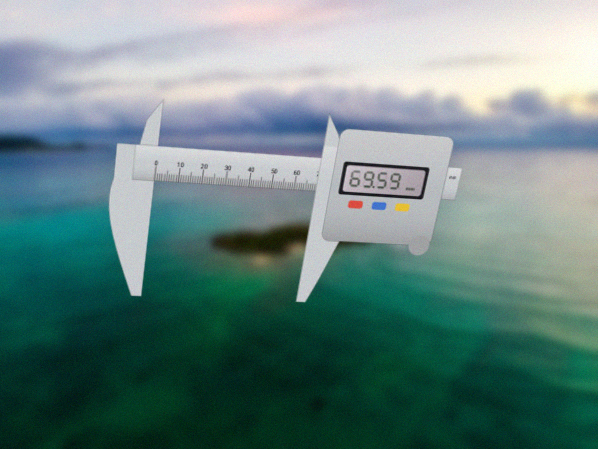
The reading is 69.59 mm
